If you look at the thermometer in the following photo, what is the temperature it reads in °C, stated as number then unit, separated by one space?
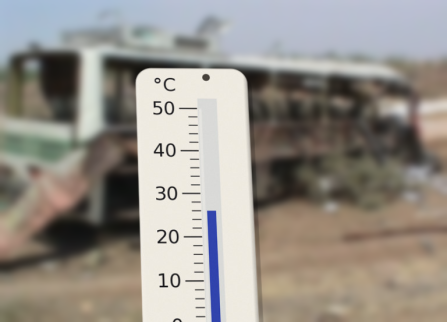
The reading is 26 °C
